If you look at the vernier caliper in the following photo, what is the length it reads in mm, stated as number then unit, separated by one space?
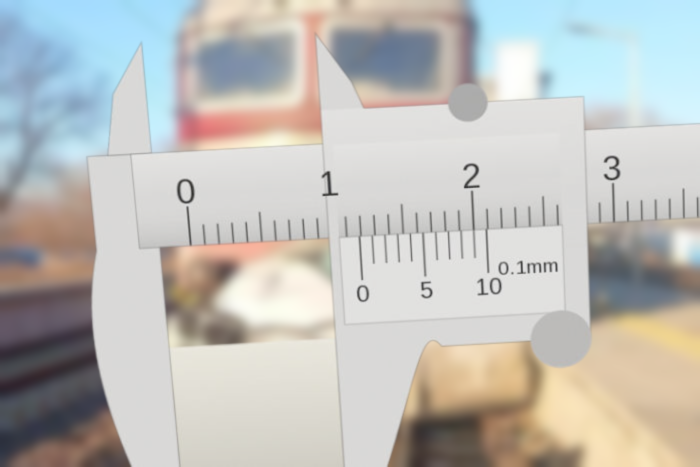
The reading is 11.9 mm
